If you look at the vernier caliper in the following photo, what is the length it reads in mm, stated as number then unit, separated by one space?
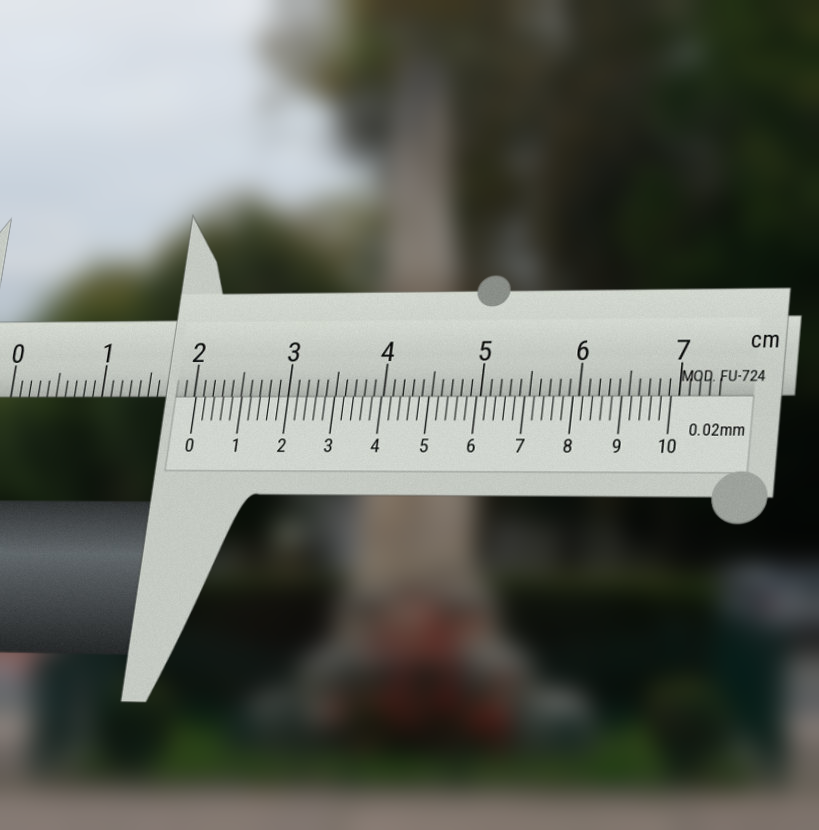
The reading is 20.2 mm
